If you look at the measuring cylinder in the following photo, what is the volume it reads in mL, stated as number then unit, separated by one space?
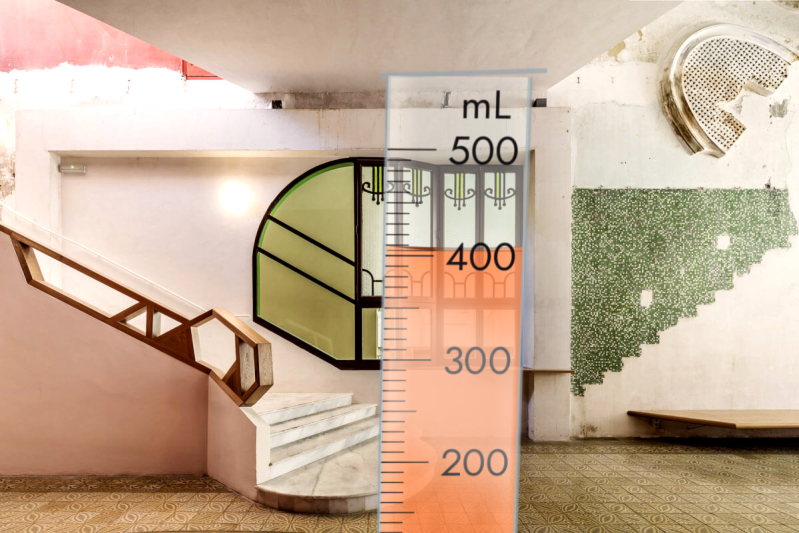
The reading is 405 mL
